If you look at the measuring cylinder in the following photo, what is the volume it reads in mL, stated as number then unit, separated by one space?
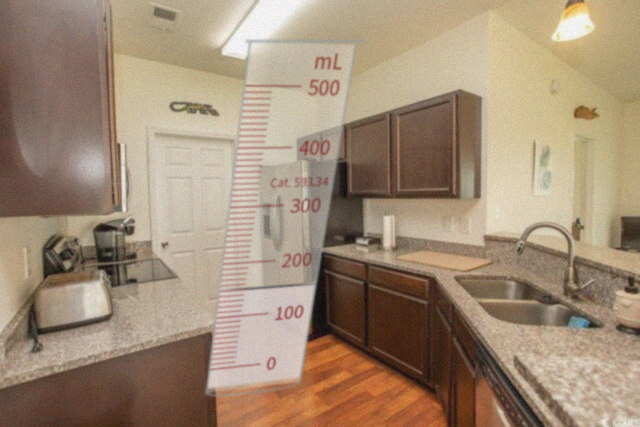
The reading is 150 mL
